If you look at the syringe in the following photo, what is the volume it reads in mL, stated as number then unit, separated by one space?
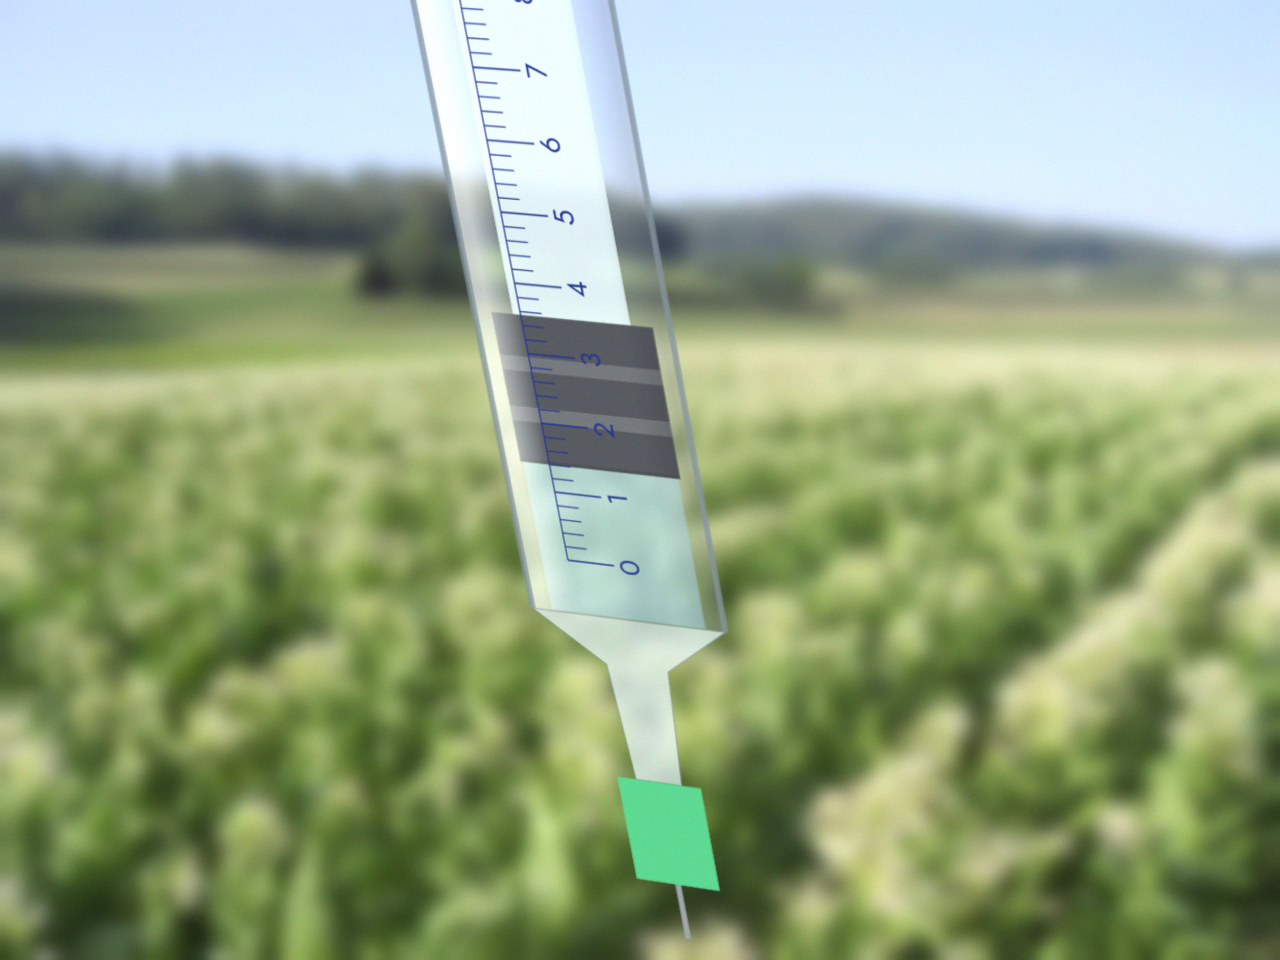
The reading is 1.4 mL
